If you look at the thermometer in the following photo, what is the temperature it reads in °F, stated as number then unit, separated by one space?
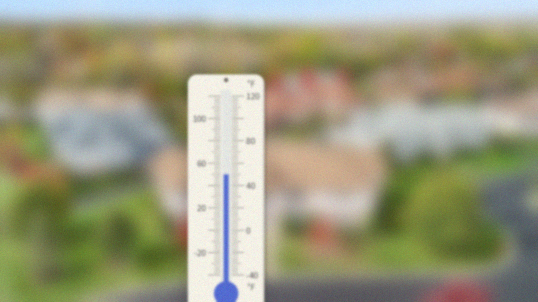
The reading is 50 °F
